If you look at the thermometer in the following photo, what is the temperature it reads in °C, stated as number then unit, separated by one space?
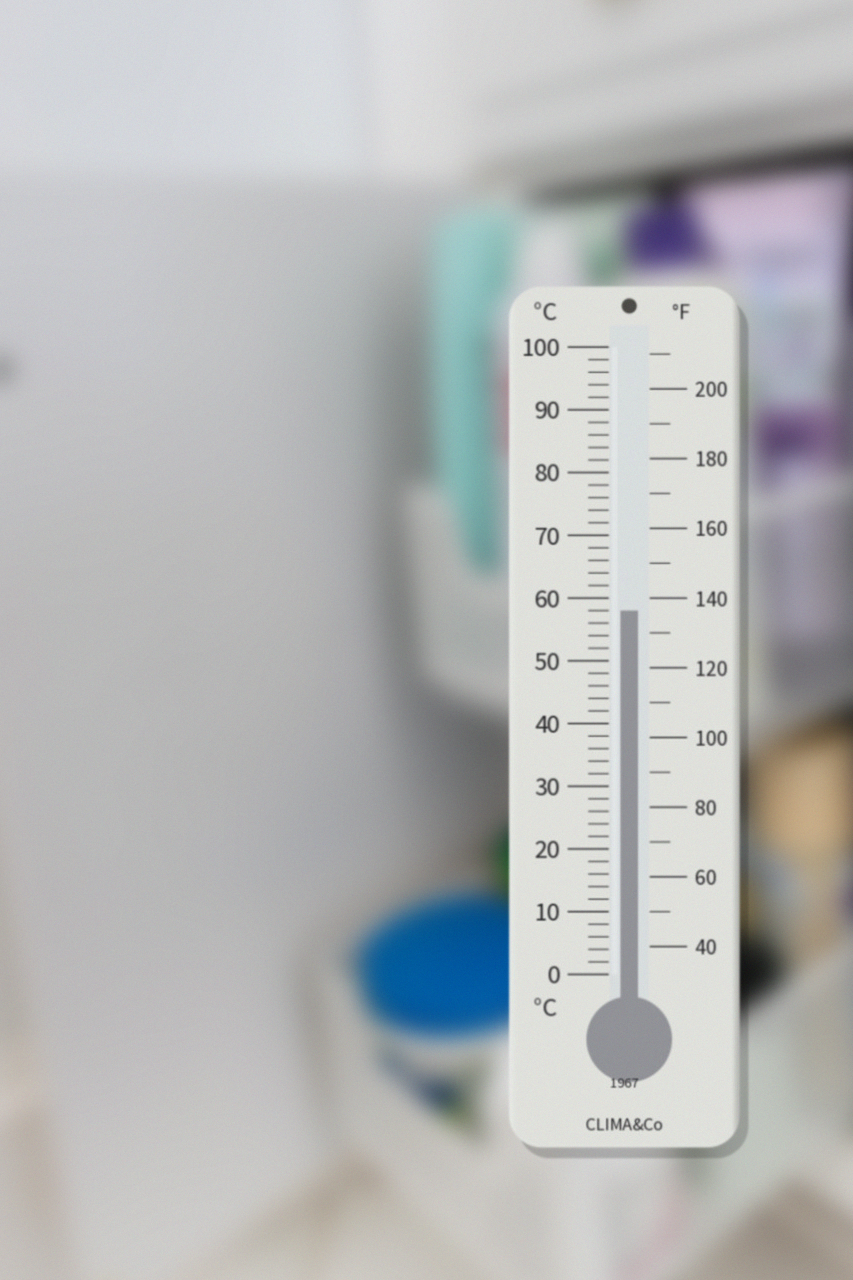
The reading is 58 °C
